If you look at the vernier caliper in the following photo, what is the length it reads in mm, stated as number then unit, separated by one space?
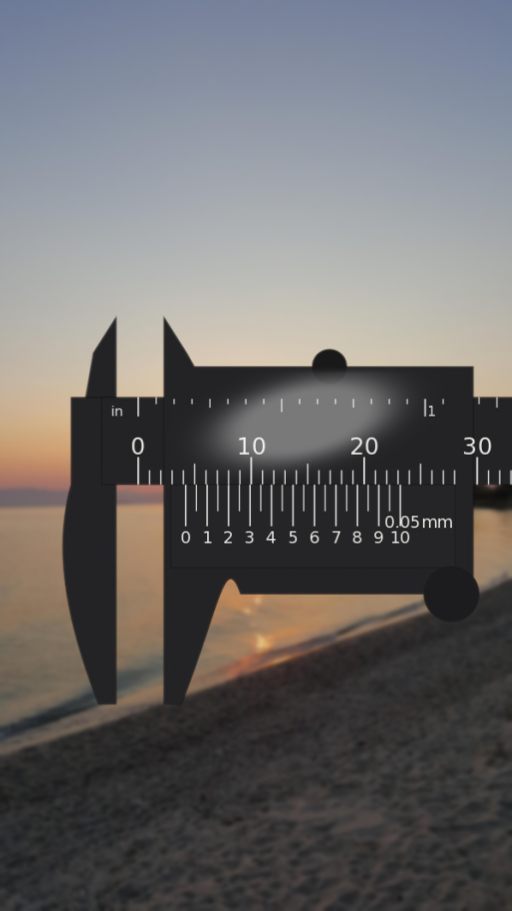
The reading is 4.2 mm
